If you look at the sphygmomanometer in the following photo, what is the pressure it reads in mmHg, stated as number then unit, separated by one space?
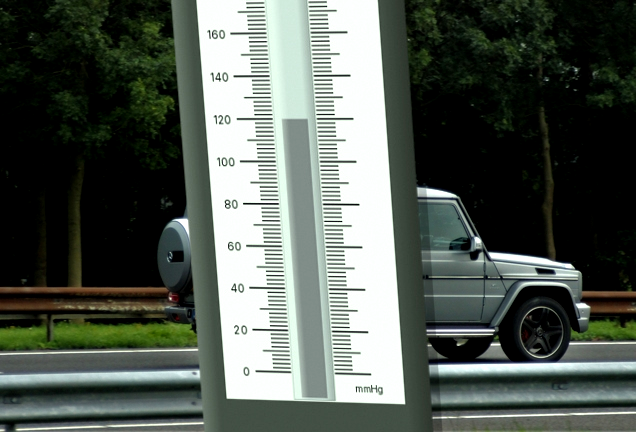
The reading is 120 mmHg
